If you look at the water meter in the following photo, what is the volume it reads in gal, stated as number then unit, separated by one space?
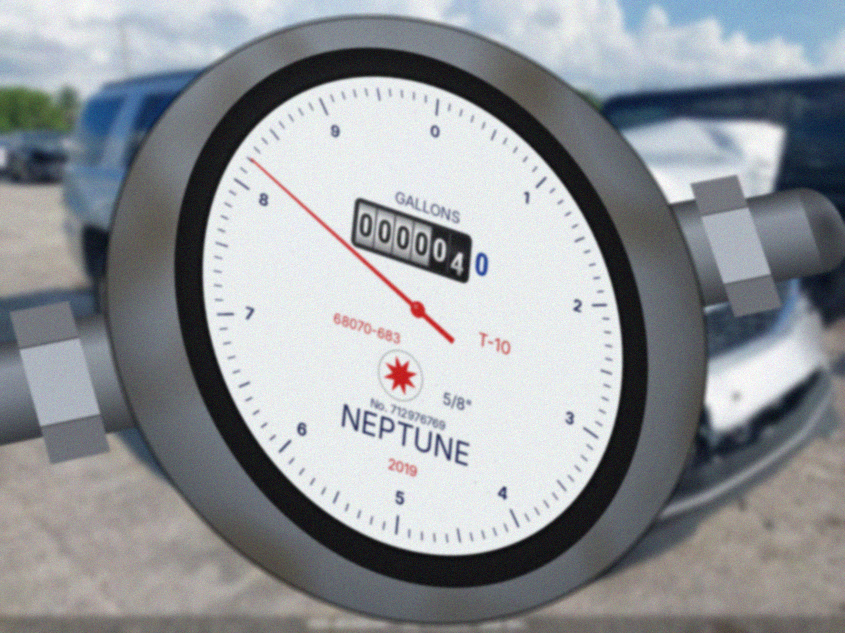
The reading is 38.2 gal
